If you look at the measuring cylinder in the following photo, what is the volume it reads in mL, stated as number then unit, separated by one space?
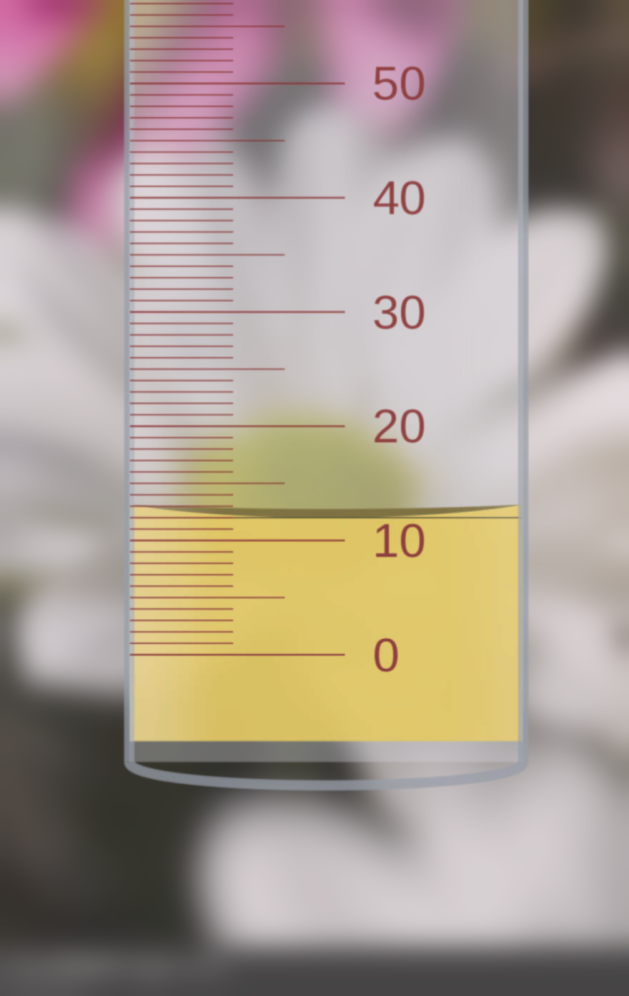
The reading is 12 mL
